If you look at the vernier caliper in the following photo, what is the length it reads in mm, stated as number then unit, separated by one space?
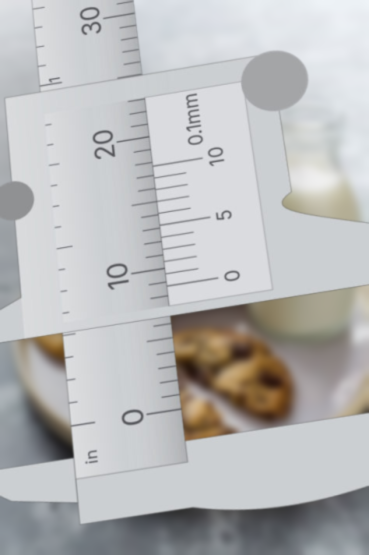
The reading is 8.7 mm
